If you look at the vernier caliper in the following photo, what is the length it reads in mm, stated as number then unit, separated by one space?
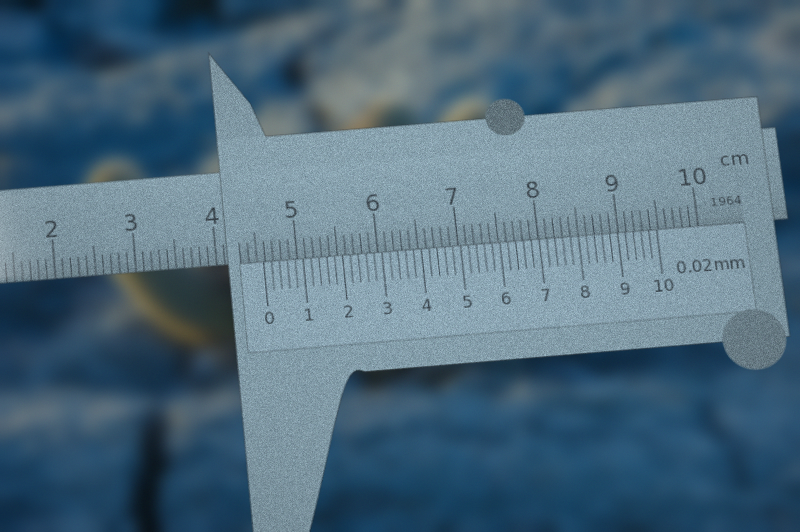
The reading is 45.8 mm
